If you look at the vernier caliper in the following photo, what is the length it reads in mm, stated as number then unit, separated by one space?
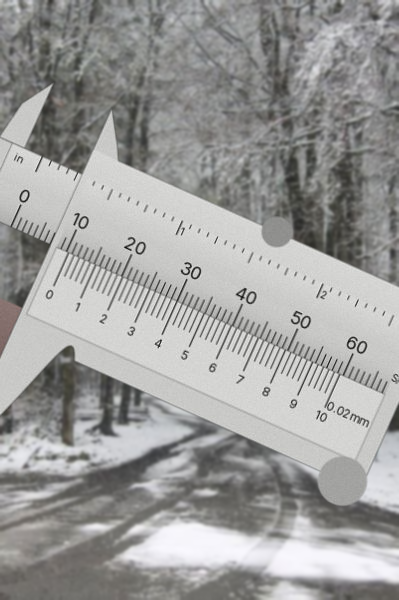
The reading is 10.4 mm
